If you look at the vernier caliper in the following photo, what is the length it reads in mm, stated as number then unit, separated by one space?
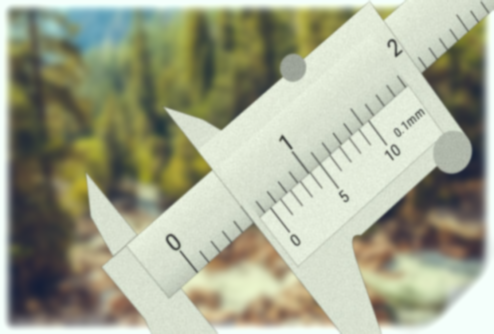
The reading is 6.5 mm
